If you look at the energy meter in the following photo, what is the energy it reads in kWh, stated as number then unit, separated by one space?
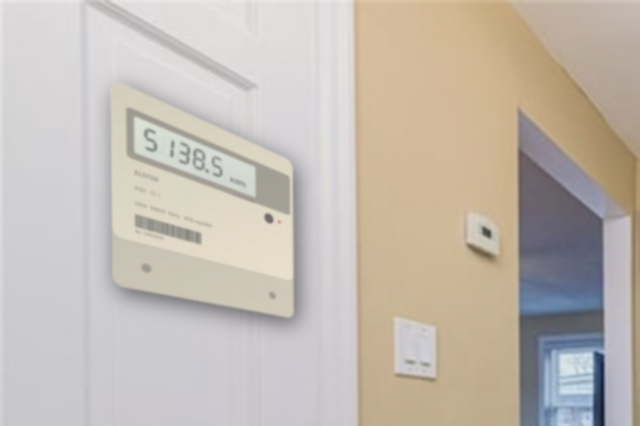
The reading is 5138.5 kWh
